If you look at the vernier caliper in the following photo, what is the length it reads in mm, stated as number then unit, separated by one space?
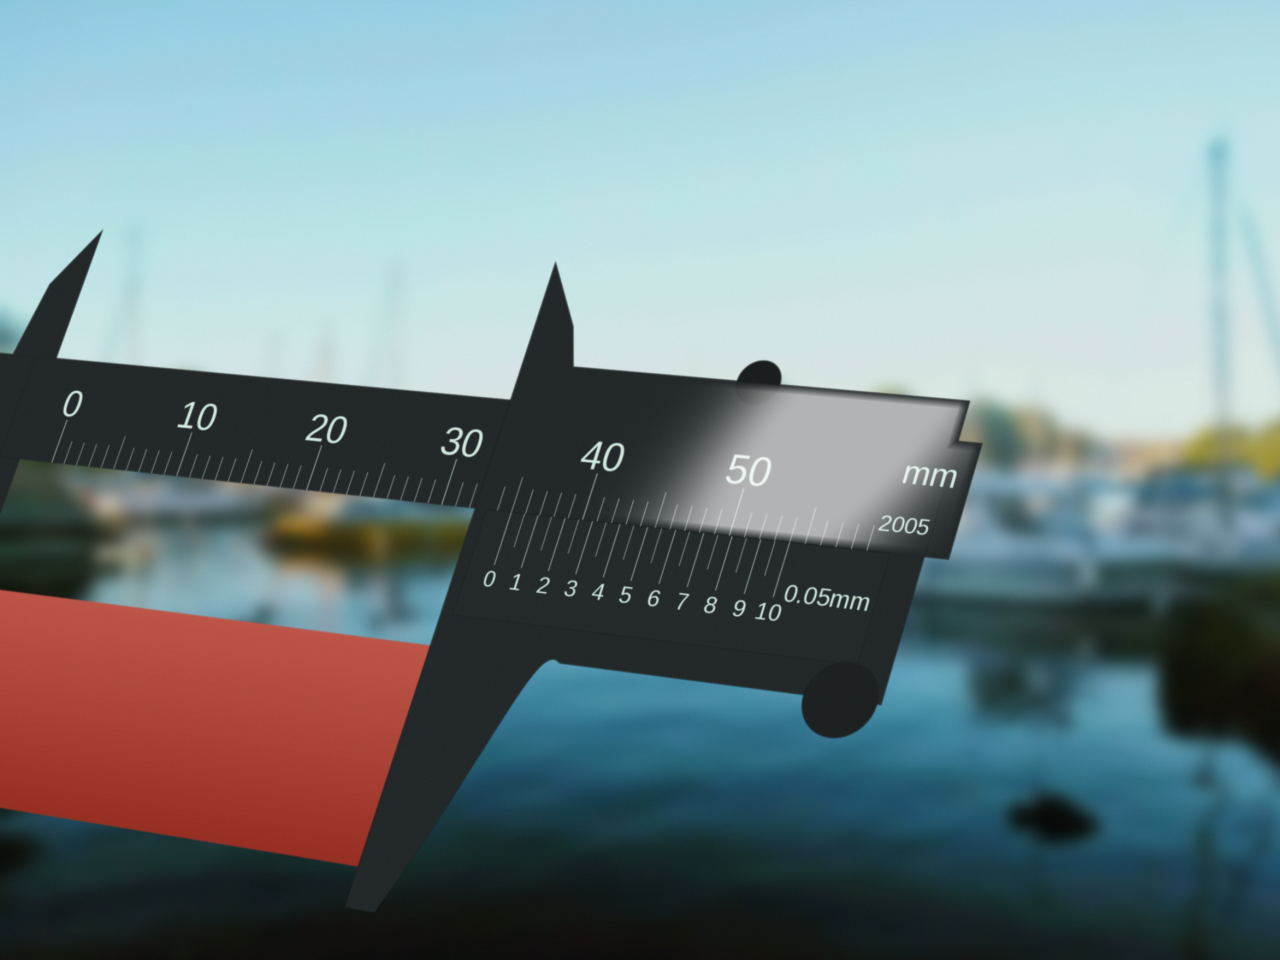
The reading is 35.0 mm
